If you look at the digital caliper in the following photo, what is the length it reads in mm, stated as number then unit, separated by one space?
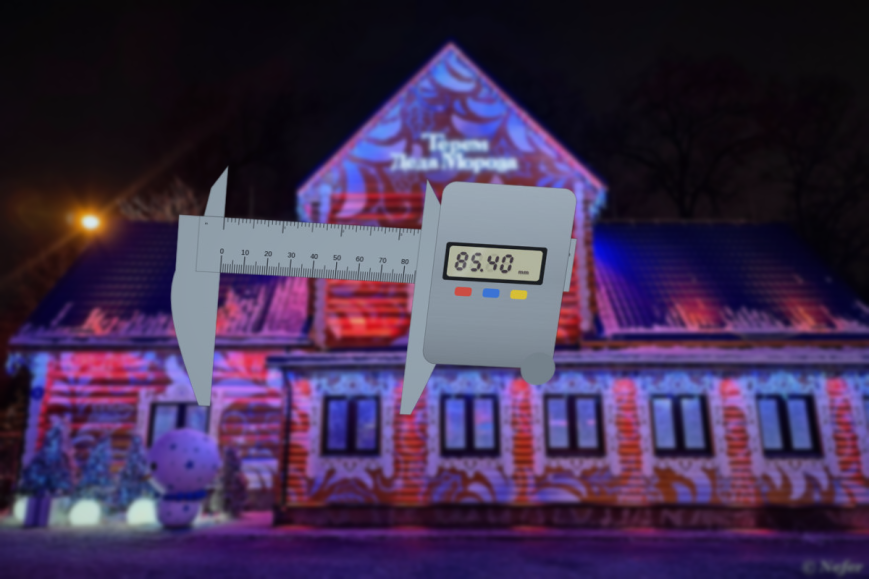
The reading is 85.40 mm
